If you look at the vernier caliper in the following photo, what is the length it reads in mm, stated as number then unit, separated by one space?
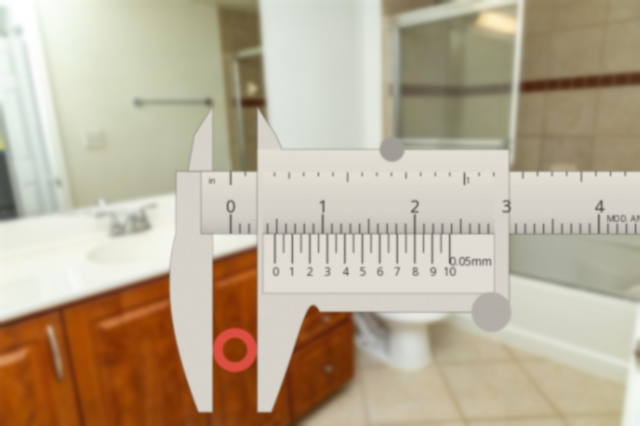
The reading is 4.8 mm
